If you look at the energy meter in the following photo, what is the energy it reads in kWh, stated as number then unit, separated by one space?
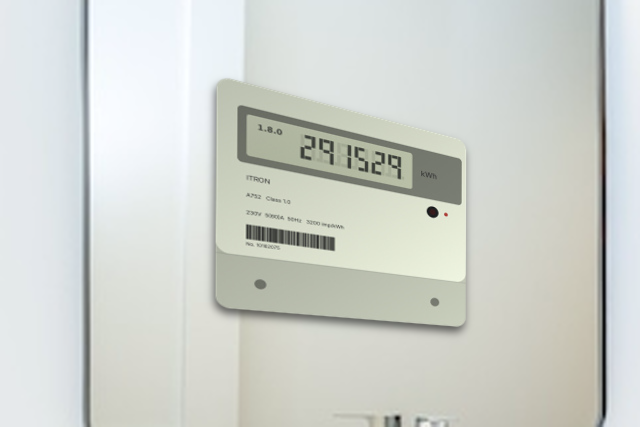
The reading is 291529 kWh
